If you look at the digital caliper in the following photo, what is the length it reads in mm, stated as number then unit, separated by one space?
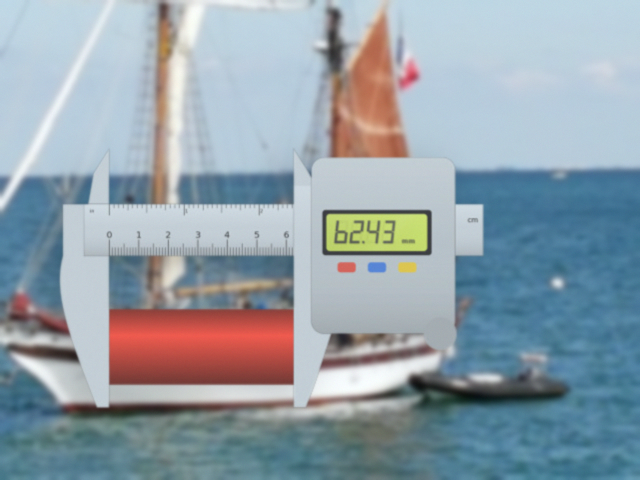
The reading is 62.43 mm
